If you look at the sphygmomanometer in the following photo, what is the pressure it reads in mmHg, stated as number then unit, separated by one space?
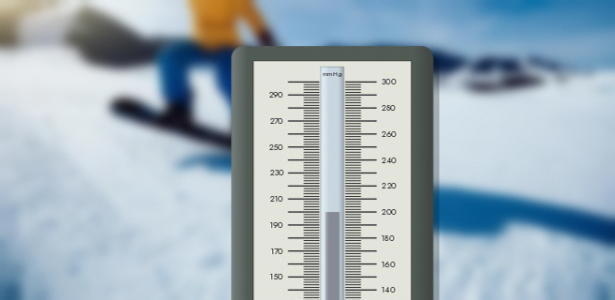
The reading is 200 mmHg
